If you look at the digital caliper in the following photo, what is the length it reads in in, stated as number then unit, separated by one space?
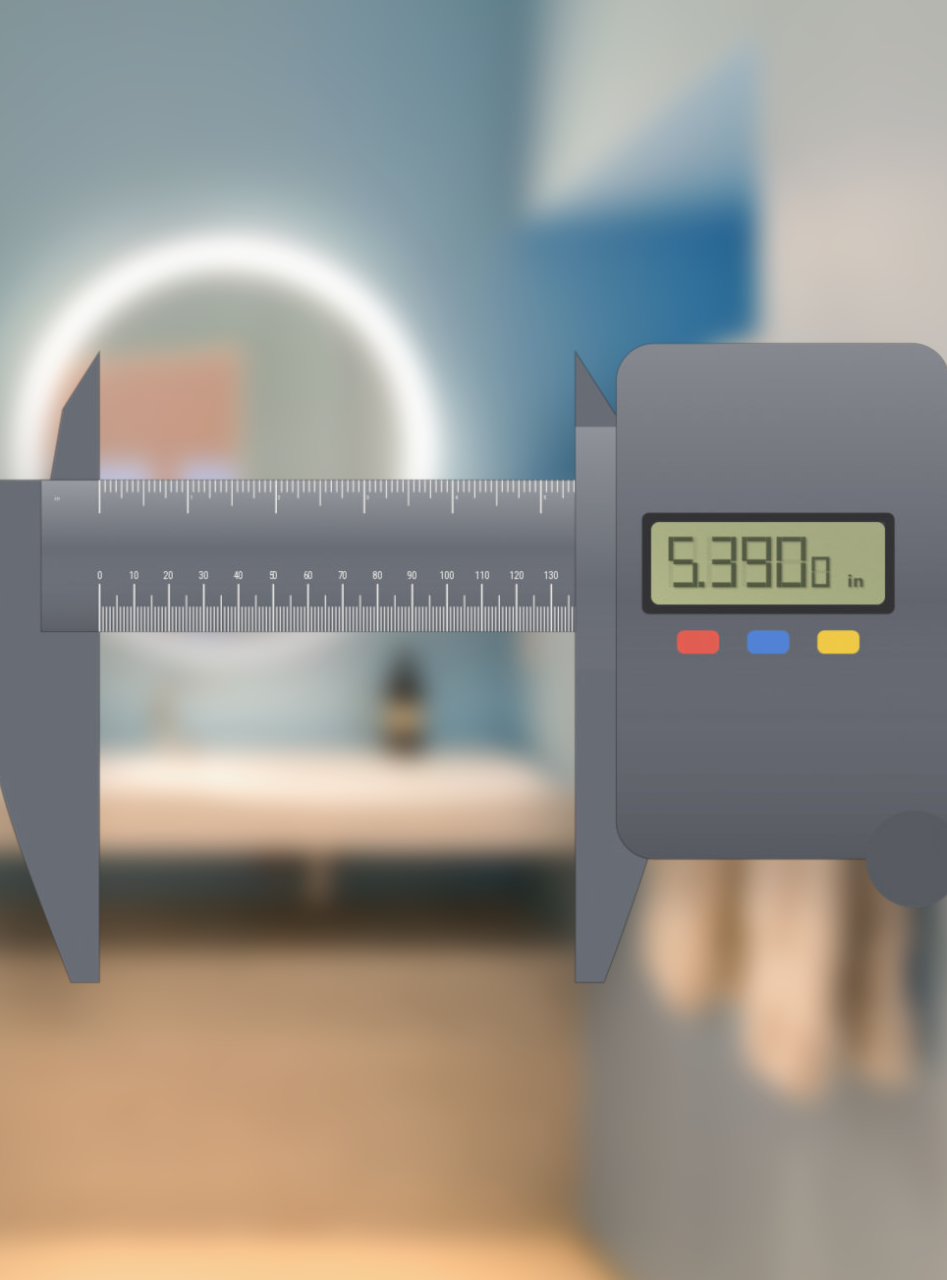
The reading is 5.3900 in
